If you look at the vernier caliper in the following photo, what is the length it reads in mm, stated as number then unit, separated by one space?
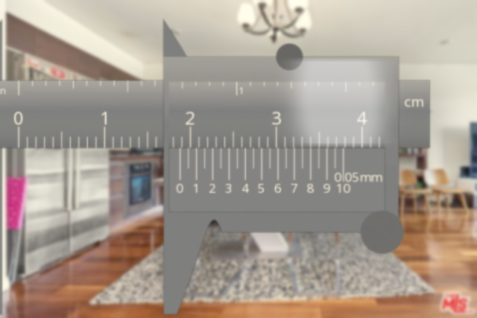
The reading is 18.8 mm
